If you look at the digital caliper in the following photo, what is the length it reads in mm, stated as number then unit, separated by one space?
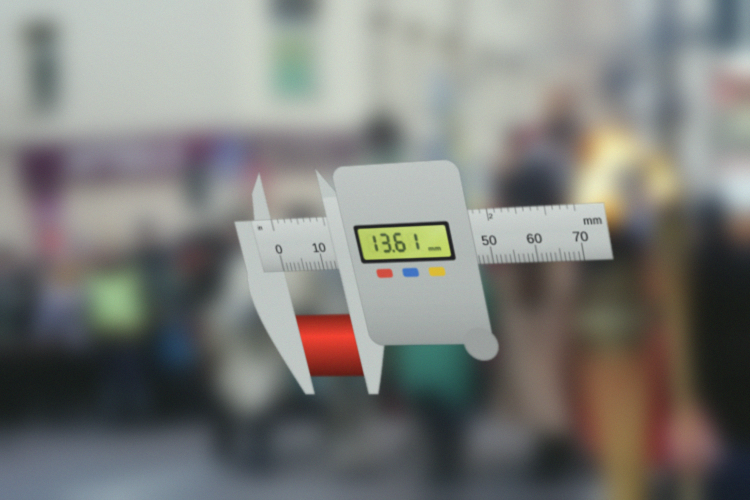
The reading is 13.61 mm
